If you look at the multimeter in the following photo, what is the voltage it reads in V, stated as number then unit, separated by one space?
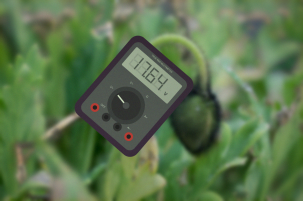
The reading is 17.64 V
